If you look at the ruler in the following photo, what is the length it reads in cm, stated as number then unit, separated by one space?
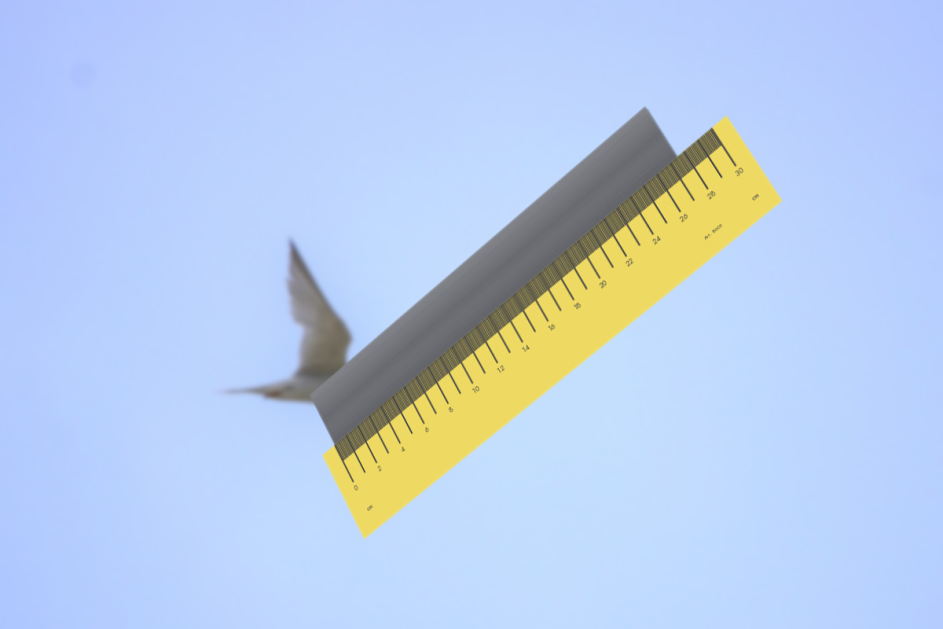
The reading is 27.5 cm
